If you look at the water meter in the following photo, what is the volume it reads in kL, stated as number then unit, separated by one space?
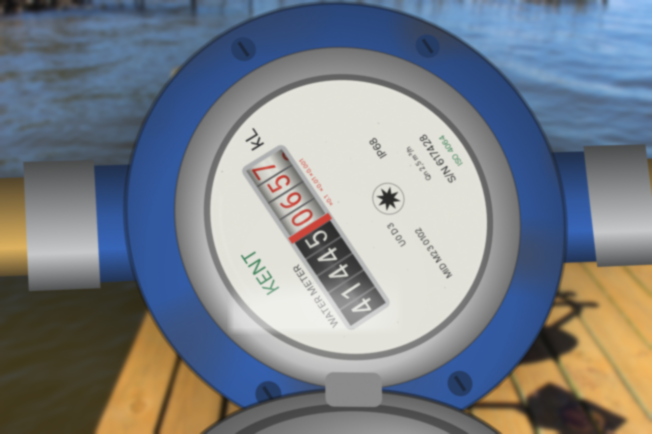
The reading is 41445.0657 kL
